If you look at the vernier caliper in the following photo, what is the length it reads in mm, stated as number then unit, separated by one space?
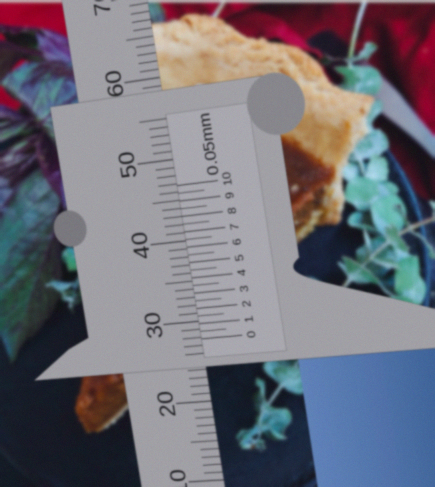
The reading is 27.8 mm
